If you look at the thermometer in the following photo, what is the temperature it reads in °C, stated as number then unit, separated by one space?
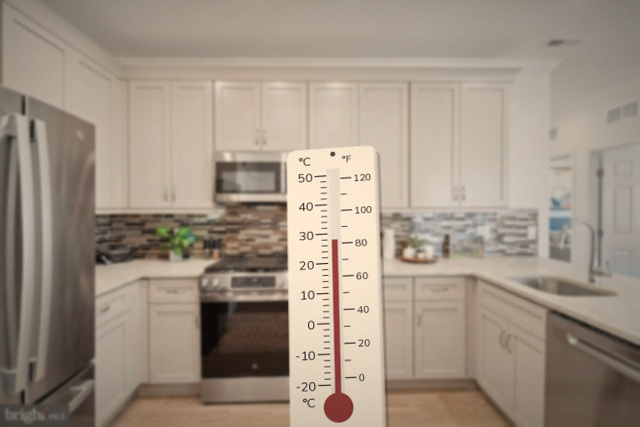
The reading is 28 °C
